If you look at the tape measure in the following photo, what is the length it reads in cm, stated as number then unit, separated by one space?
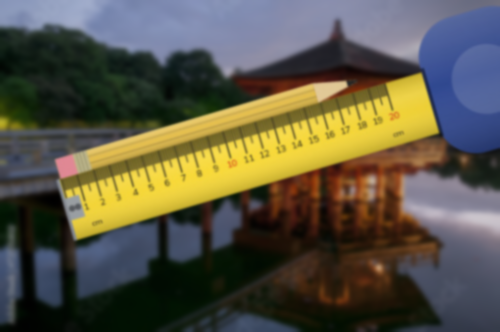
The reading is 18.5 cm
